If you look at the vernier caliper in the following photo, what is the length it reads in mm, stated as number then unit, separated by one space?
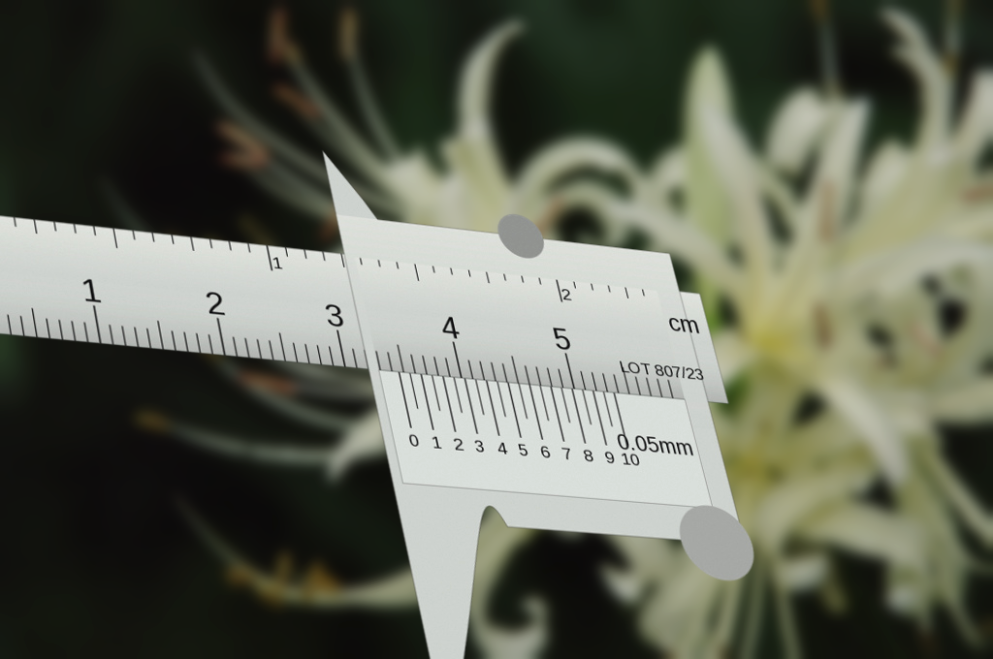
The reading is 34.6 mm
